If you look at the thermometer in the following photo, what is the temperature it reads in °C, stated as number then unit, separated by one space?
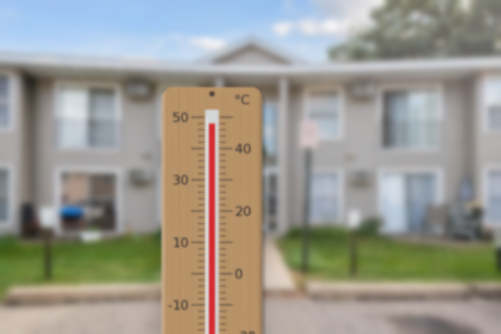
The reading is 48 °C
